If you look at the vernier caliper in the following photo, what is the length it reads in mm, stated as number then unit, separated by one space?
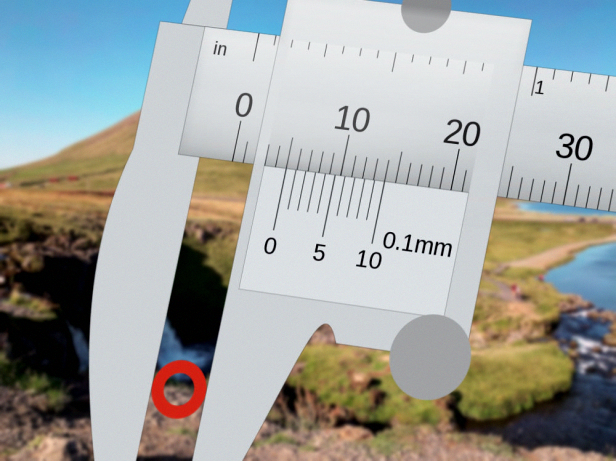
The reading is 5.0 mm
